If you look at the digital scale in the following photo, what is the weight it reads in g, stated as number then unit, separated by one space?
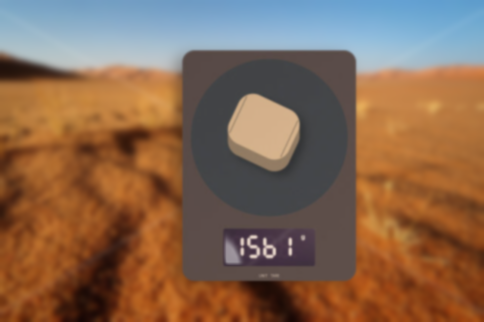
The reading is 1561 g
